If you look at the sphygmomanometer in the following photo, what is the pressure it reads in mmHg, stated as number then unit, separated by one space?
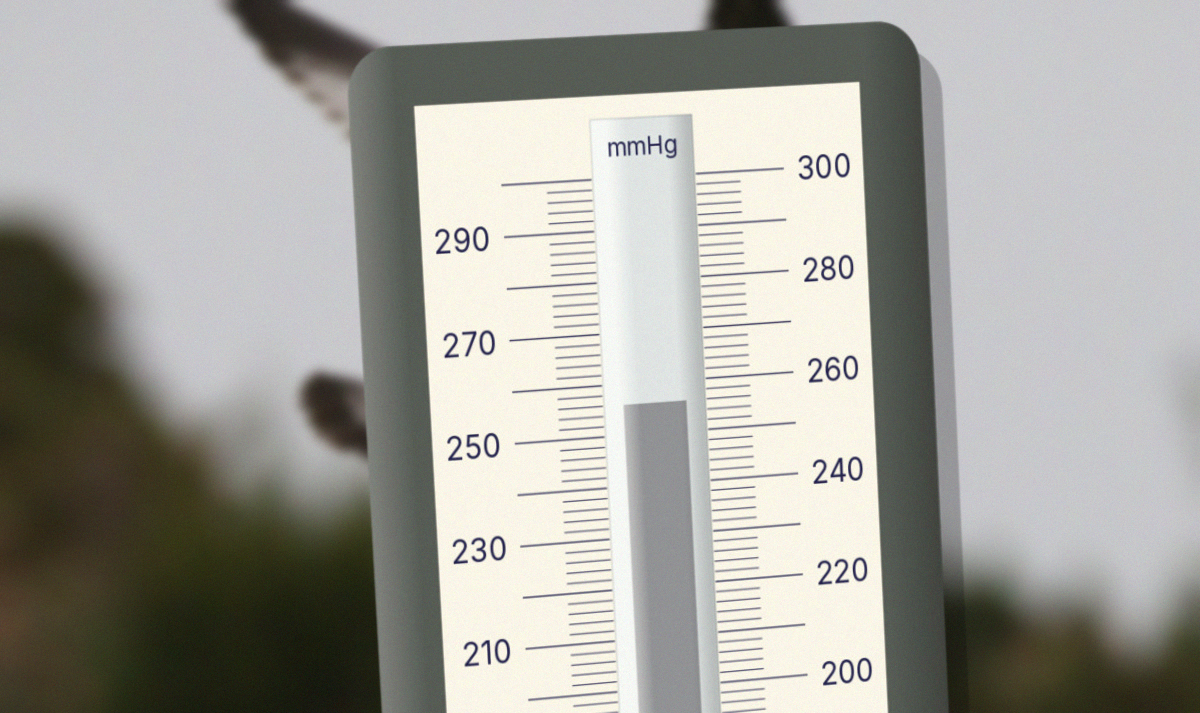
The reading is 256 mmHg
